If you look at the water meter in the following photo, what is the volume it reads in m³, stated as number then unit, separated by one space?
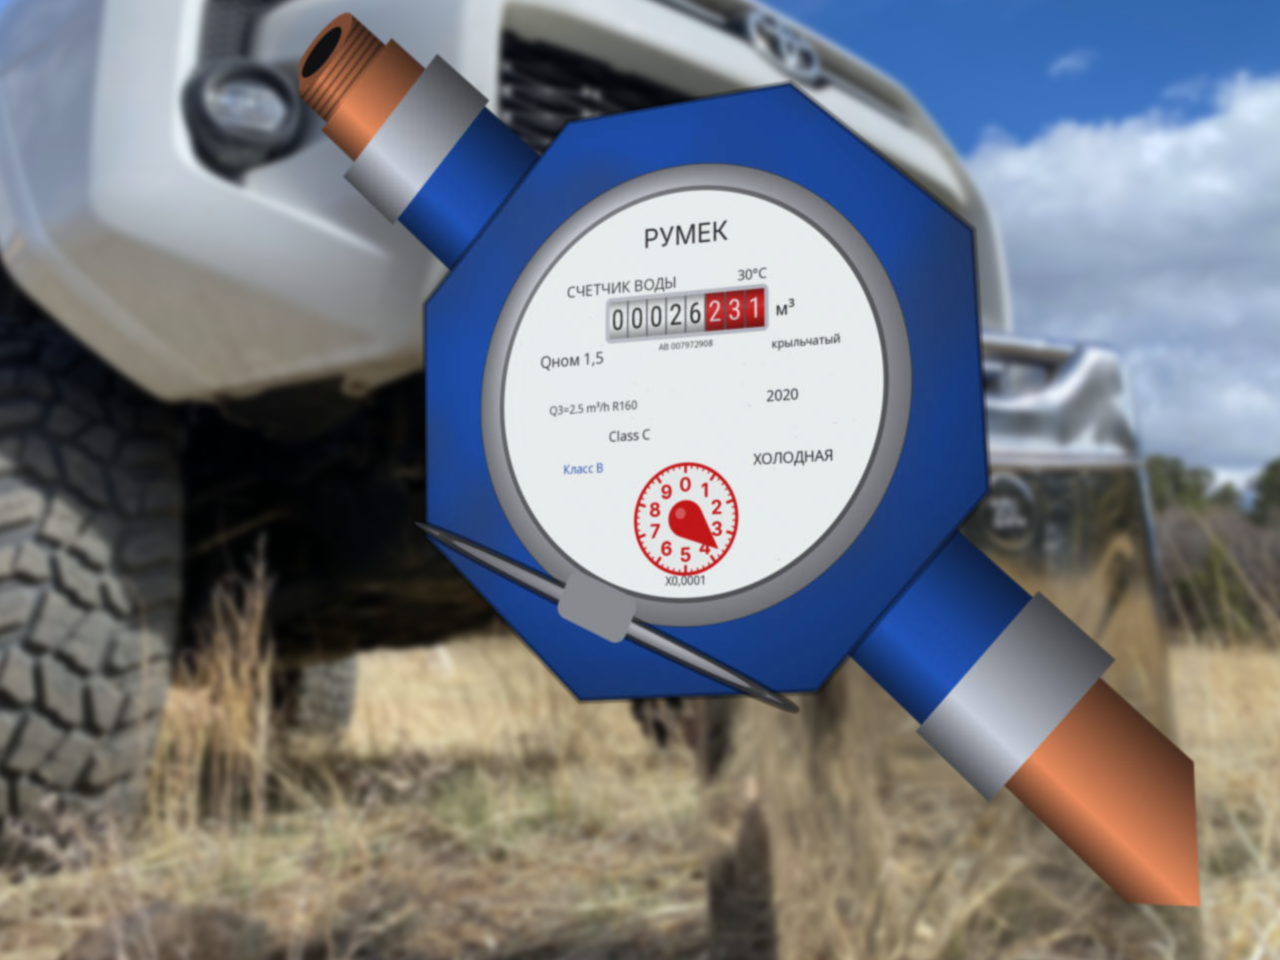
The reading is 26.2313 m³
